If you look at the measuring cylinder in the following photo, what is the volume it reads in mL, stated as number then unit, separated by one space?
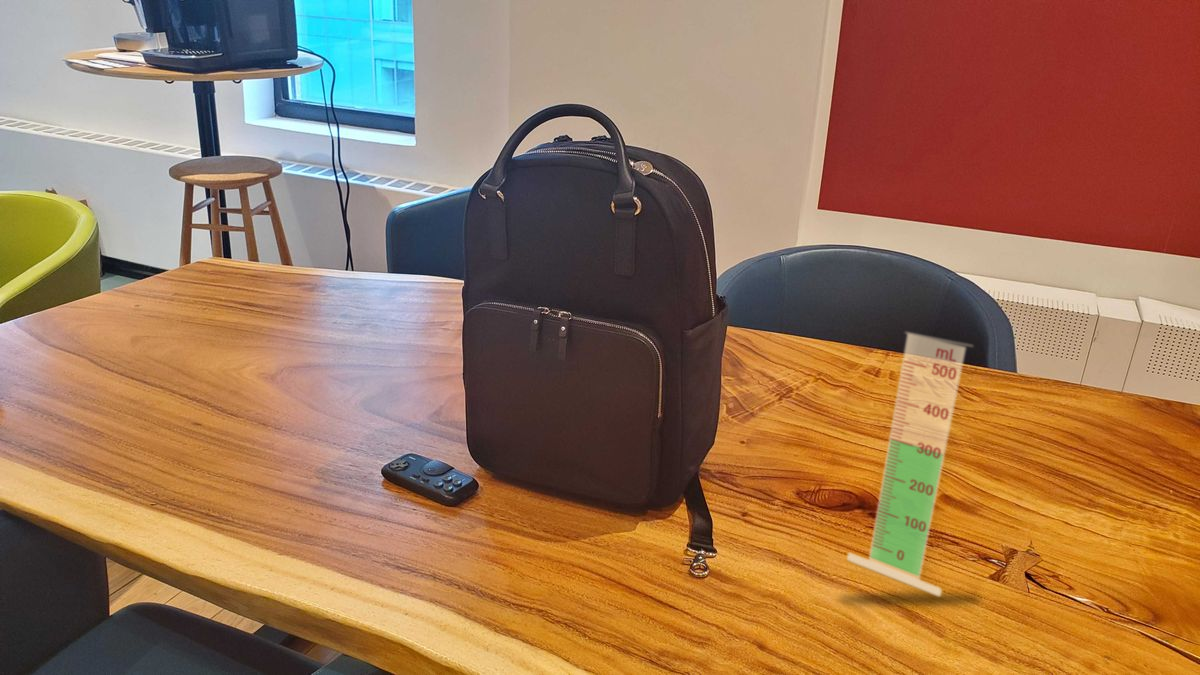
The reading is 300 mL
